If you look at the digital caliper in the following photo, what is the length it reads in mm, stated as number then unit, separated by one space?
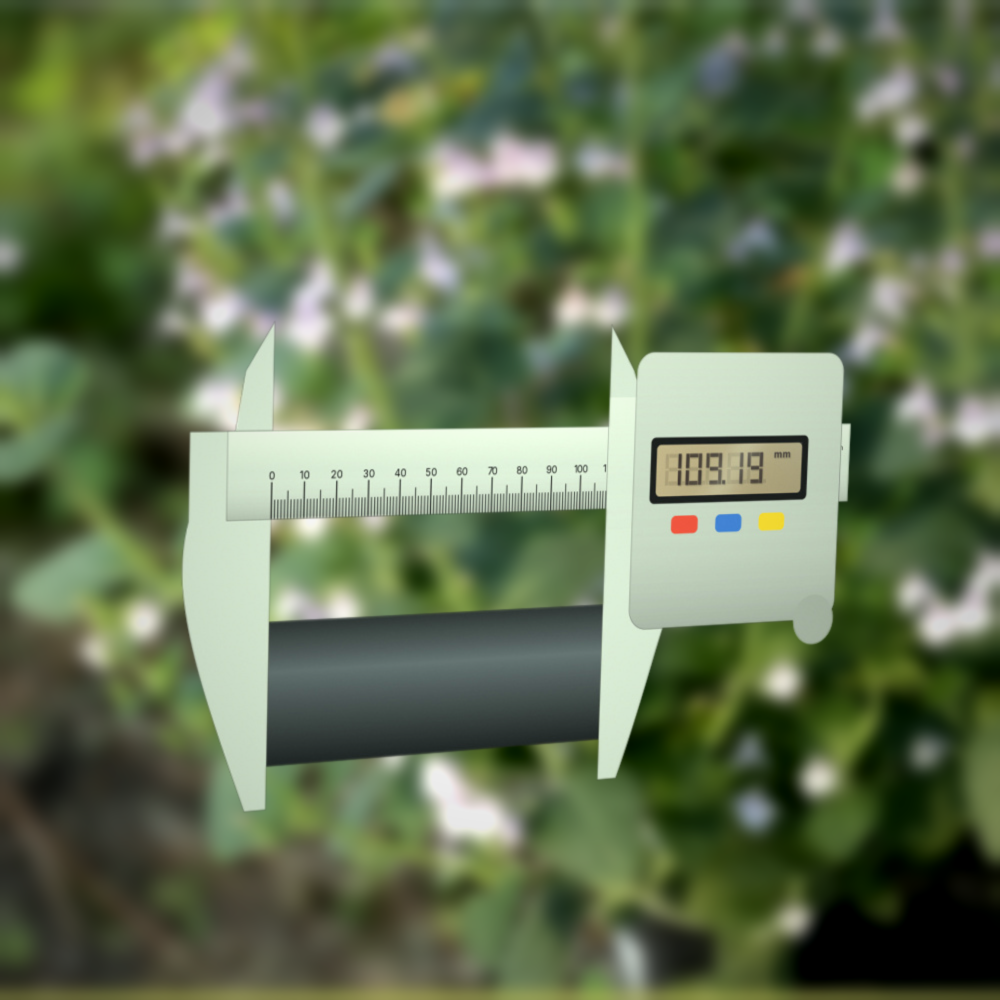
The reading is 109.19 mm
